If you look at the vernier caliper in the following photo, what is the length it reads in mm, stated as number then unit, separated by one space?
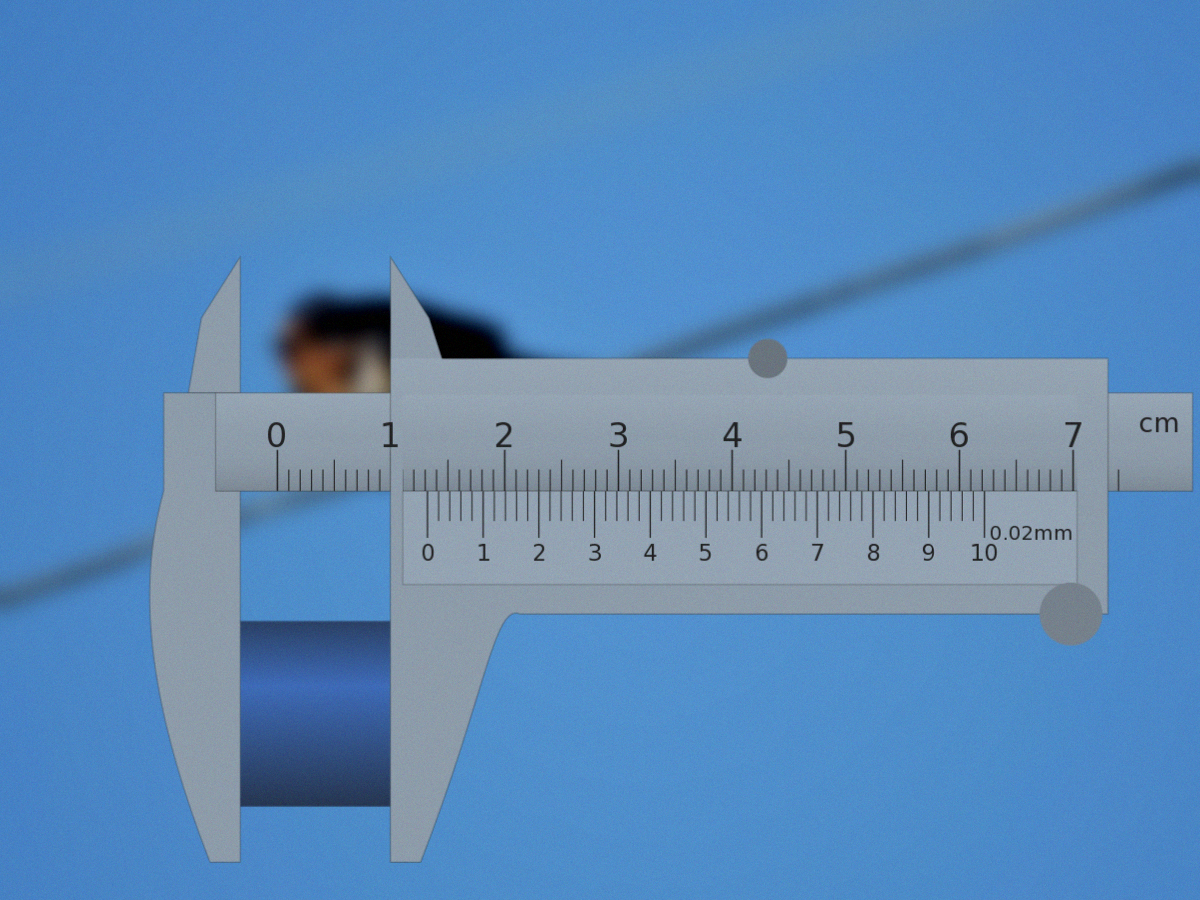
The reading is 13.2 mm
